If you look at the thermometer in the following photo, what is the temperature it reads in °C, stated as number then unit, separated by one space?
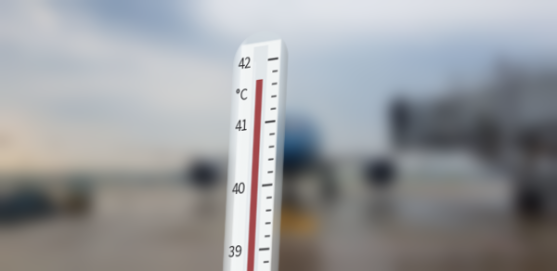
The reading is 41.7 °C
